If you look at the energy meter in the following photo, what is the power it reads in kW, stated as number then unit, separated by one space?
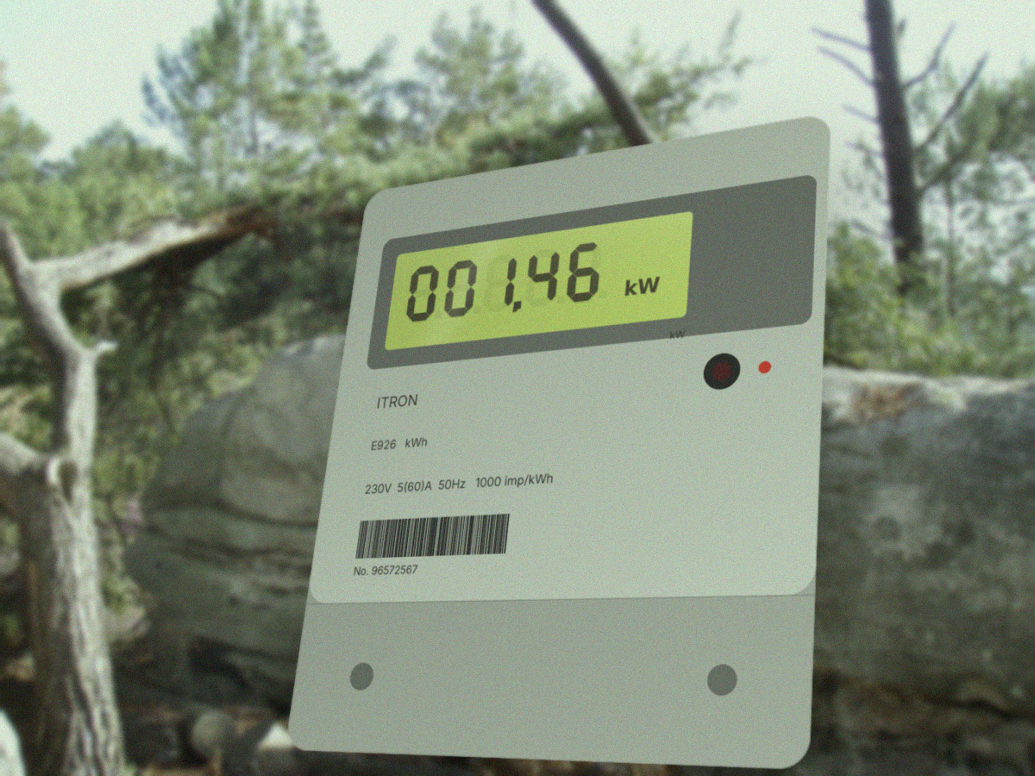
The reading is 1.46 kW
